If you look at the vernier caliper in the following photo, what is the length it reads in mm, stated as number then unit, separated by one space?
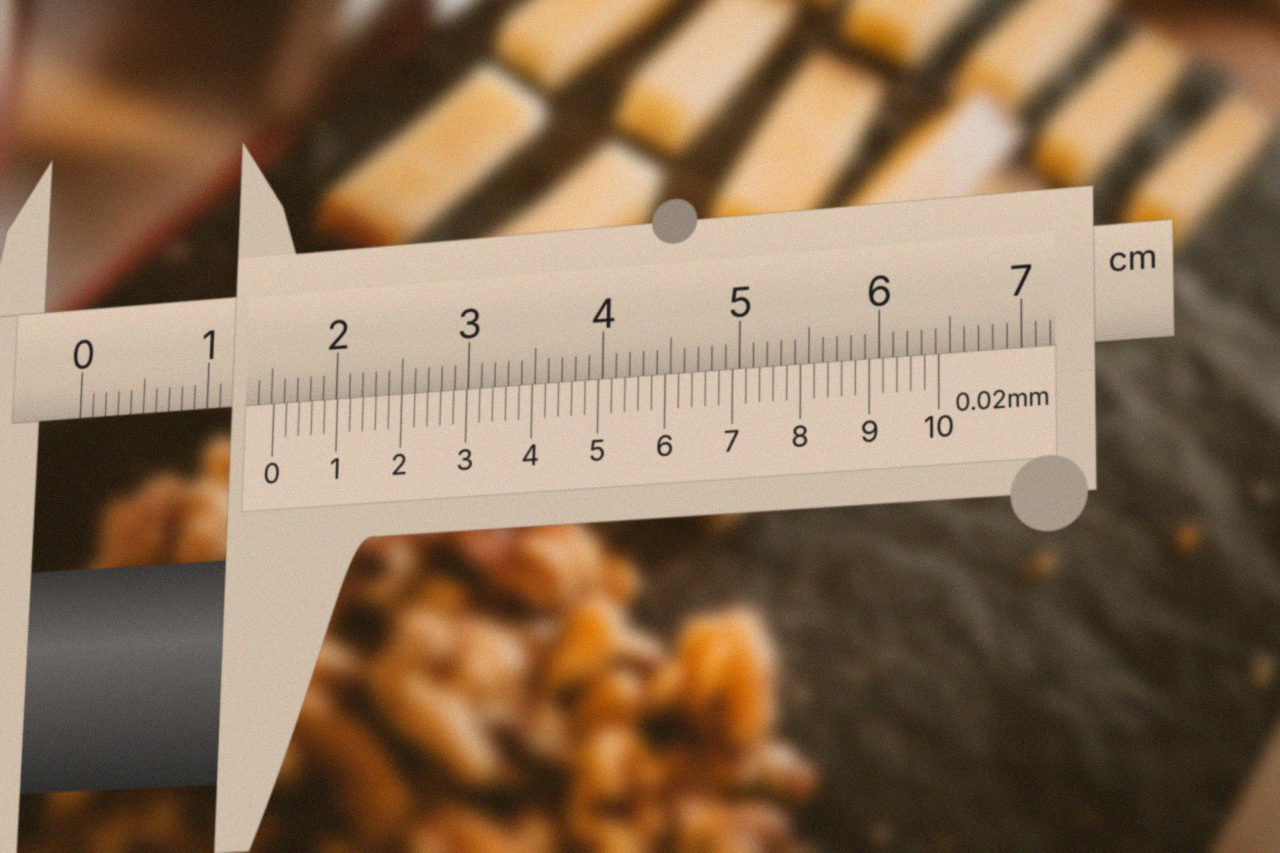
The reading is 15.2 mm
